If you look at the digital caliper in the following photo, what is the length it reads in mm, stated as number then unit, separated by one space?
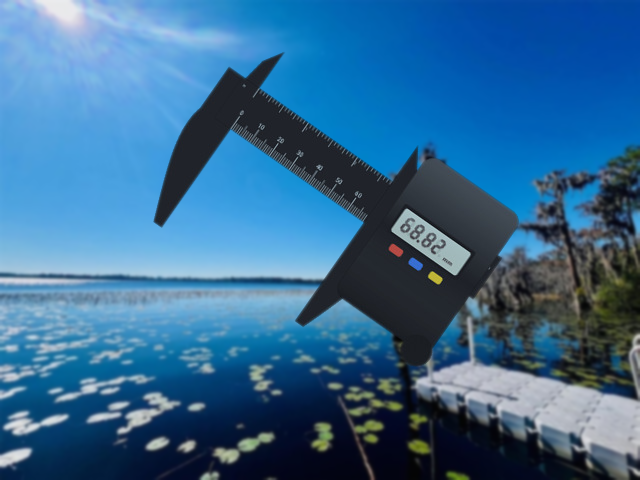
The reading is 68.82 mm
